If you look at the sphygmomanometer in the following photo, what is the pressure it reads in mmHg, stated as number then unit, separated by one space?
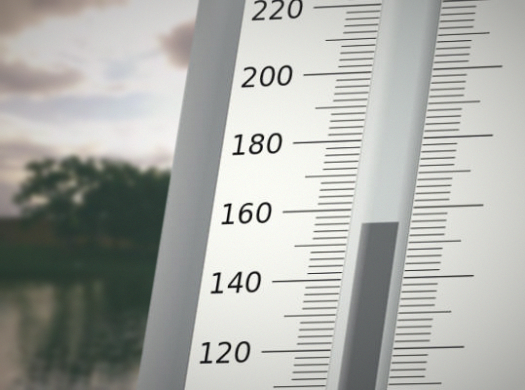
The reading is 156 mmHg
